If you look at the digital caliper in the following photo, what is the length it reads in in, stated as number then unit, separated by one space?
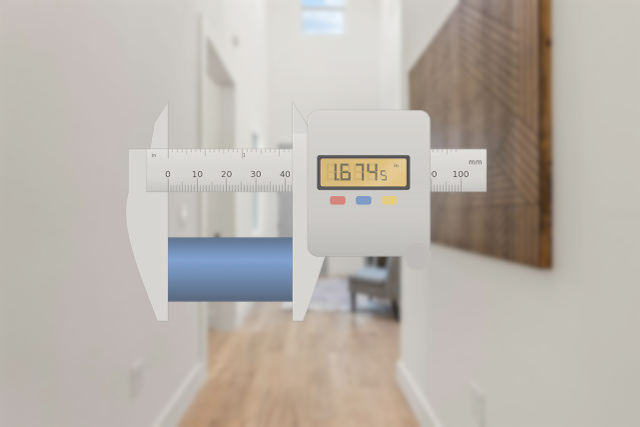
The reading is 1.6745 in
